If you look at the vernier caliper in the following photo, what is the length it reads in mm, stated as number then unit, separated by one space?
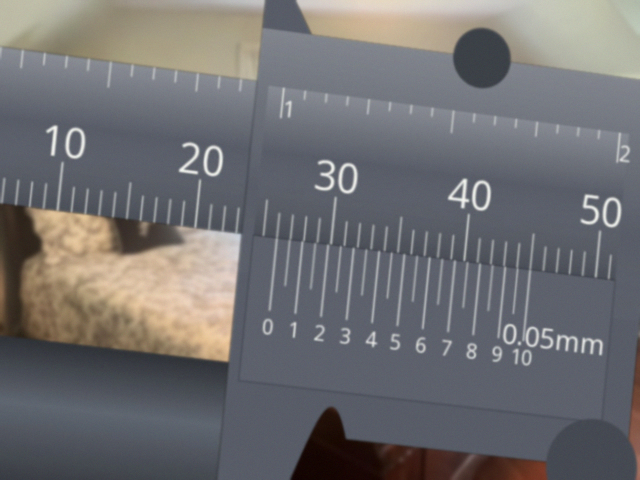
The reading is 26.0 mm
